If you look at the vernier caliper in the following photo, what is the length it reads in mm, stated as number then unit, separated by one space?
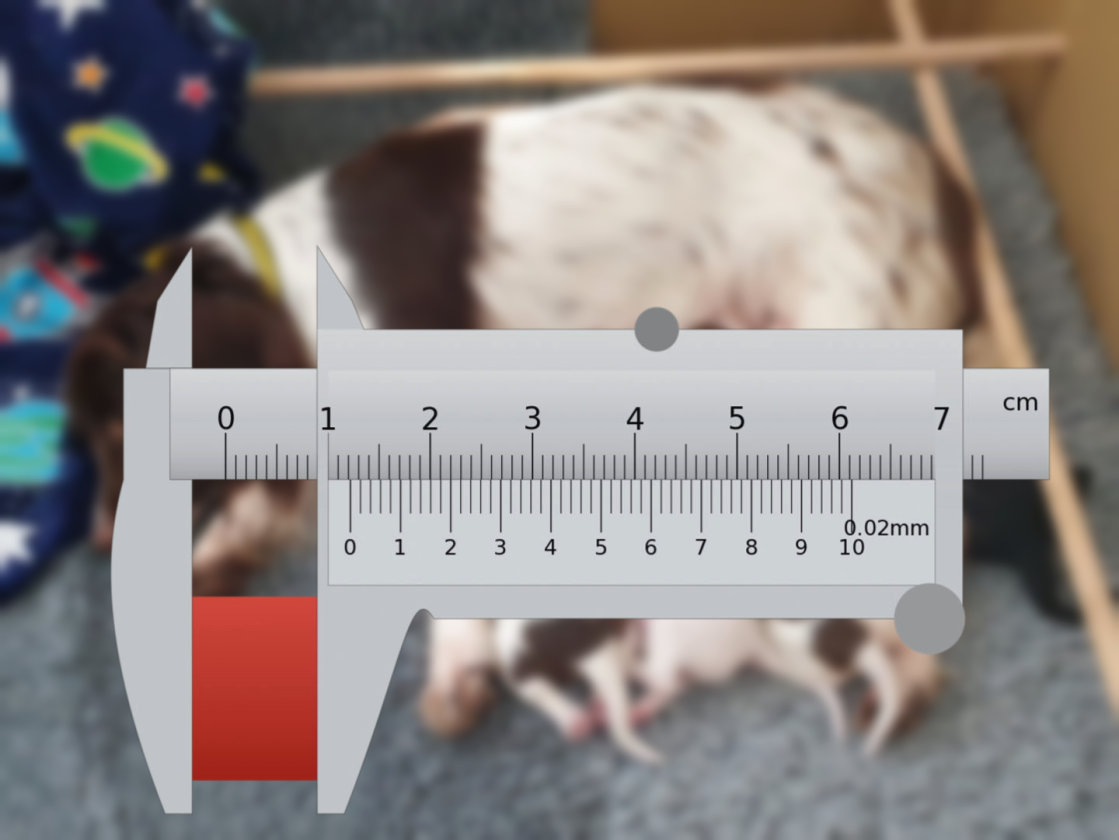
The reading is 12.2 mm
